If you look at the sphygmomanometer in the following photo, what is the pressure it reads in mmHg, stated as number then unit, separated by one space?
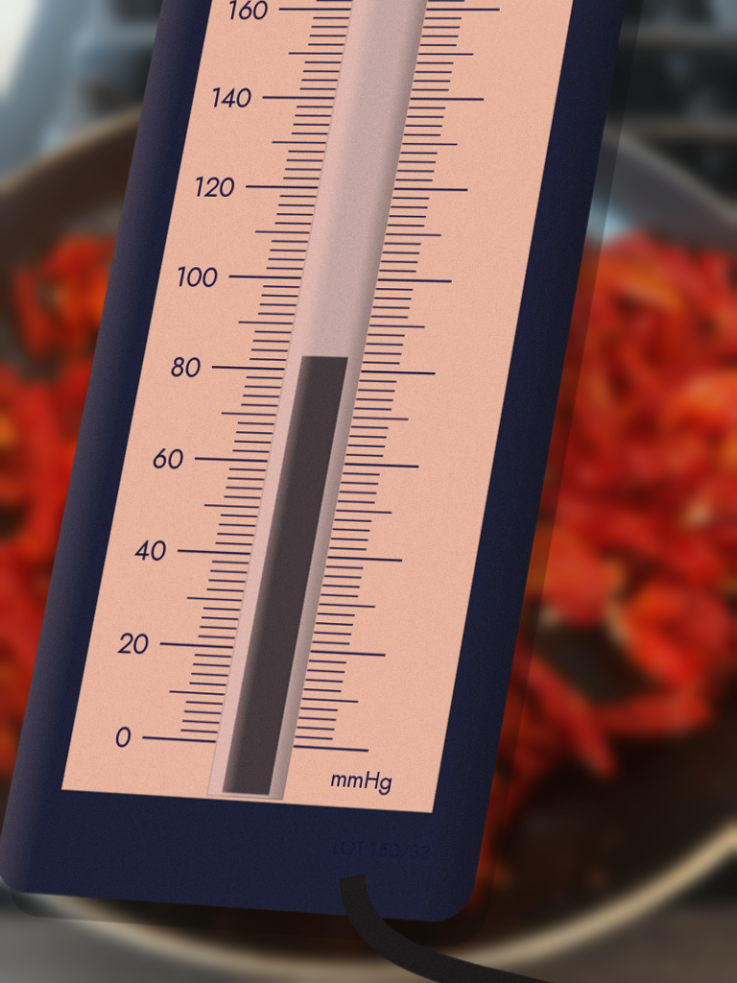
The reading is 83 mmHg
